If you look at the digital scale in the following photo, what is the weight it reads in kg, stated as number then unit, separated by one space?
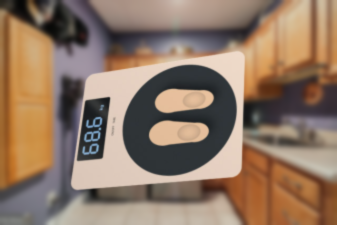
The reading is 68.6 kg
